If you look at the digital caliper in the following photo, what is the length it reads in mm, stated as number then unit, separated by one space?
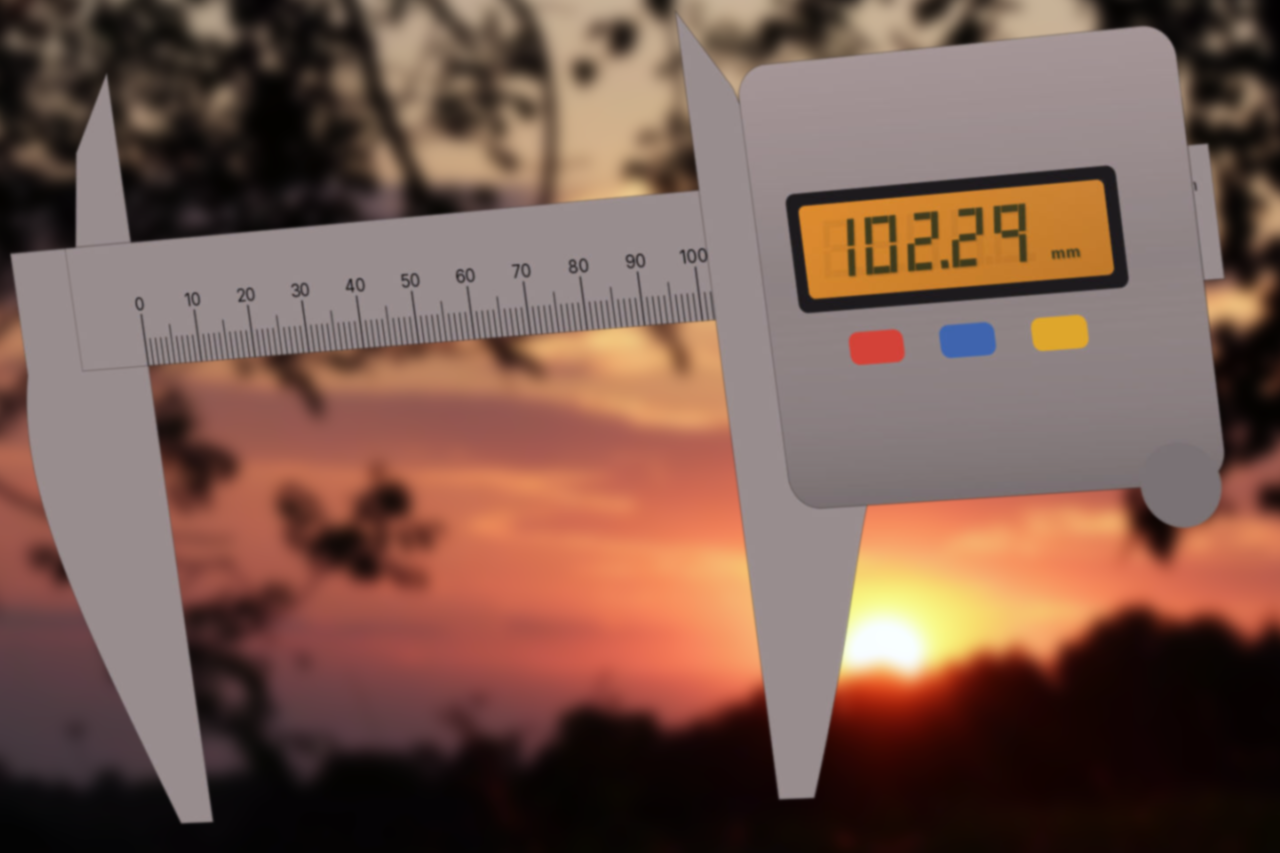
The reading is 102.29 mm
